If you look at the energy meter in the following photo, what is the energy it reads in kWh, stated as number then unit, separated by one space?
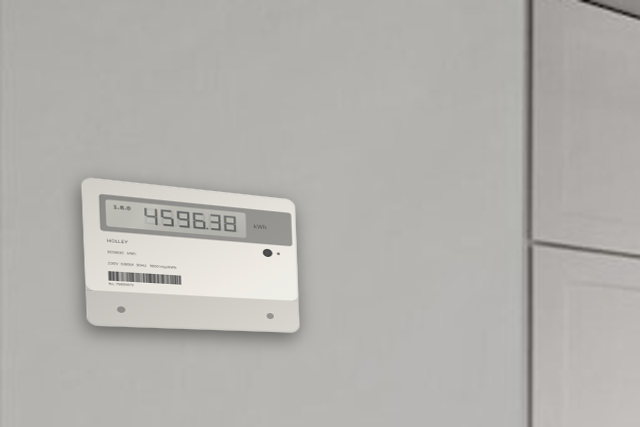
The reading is 4596.38 kWh
